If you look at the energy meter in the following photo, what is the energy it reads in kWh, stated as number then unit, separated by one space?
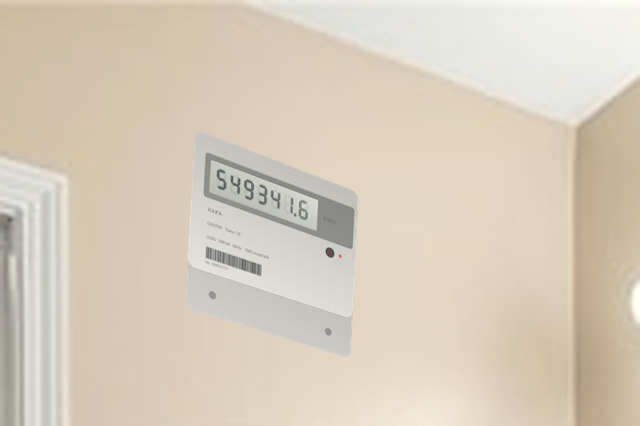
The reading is 549341.6 kWh
